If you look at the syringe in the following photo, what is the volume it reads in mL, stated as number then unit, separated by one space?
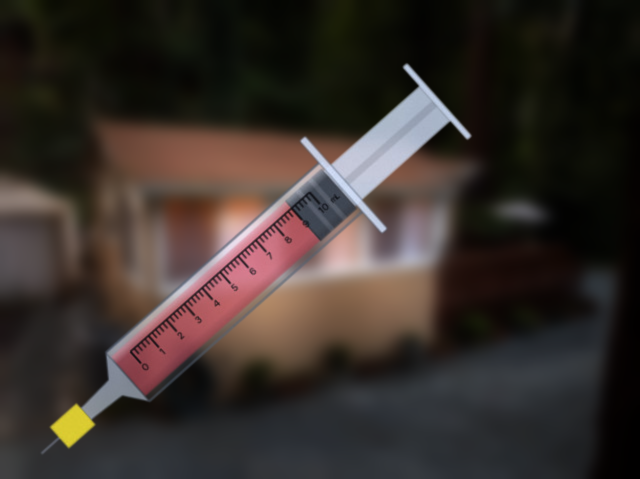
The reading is 9 mL
